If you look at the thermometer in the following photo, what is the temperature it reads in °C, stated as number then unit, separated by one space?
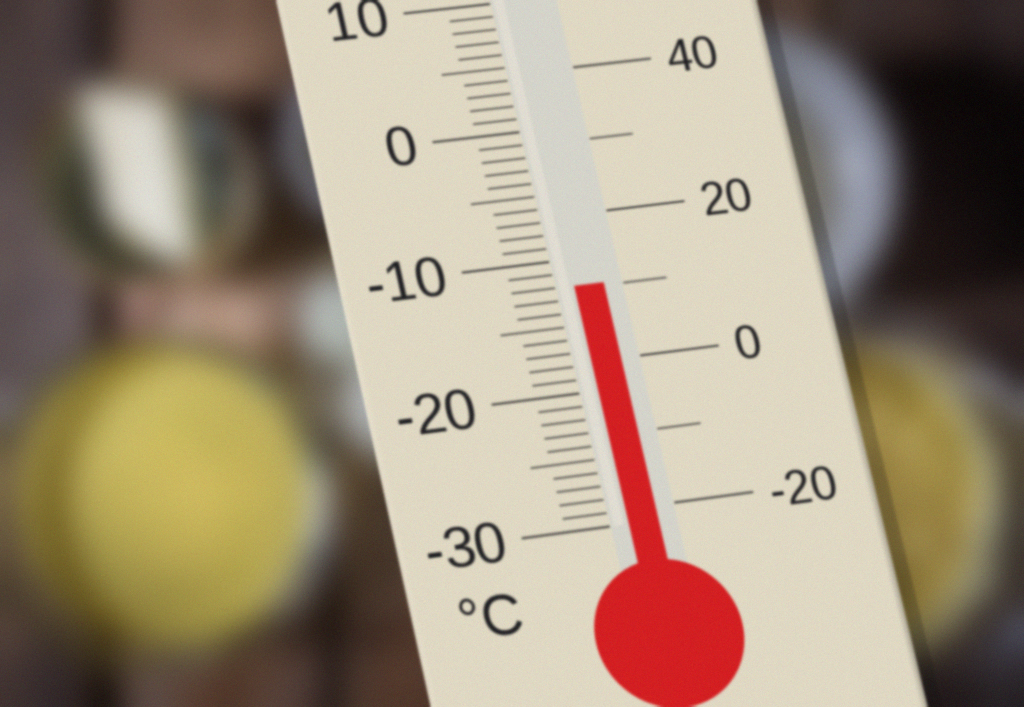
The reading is -12 °C
